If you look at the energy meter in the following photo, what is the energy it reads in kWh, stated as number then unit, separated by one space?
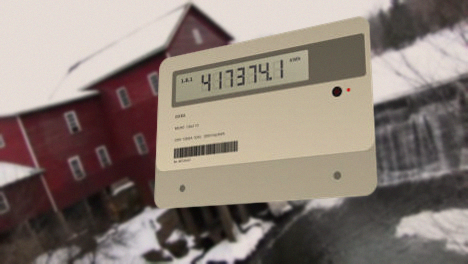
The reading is 417374.1 kWh
